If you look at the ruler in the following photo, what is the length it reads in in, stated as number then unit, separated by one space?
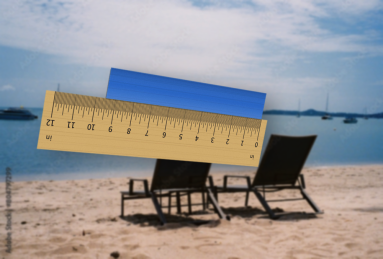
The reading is 9.5 in
